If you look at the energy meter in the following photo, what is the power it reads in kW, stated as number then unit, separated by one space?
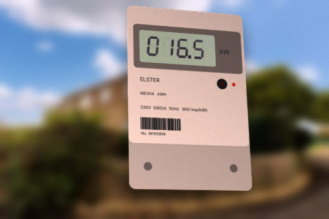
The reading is 16.5 kW
